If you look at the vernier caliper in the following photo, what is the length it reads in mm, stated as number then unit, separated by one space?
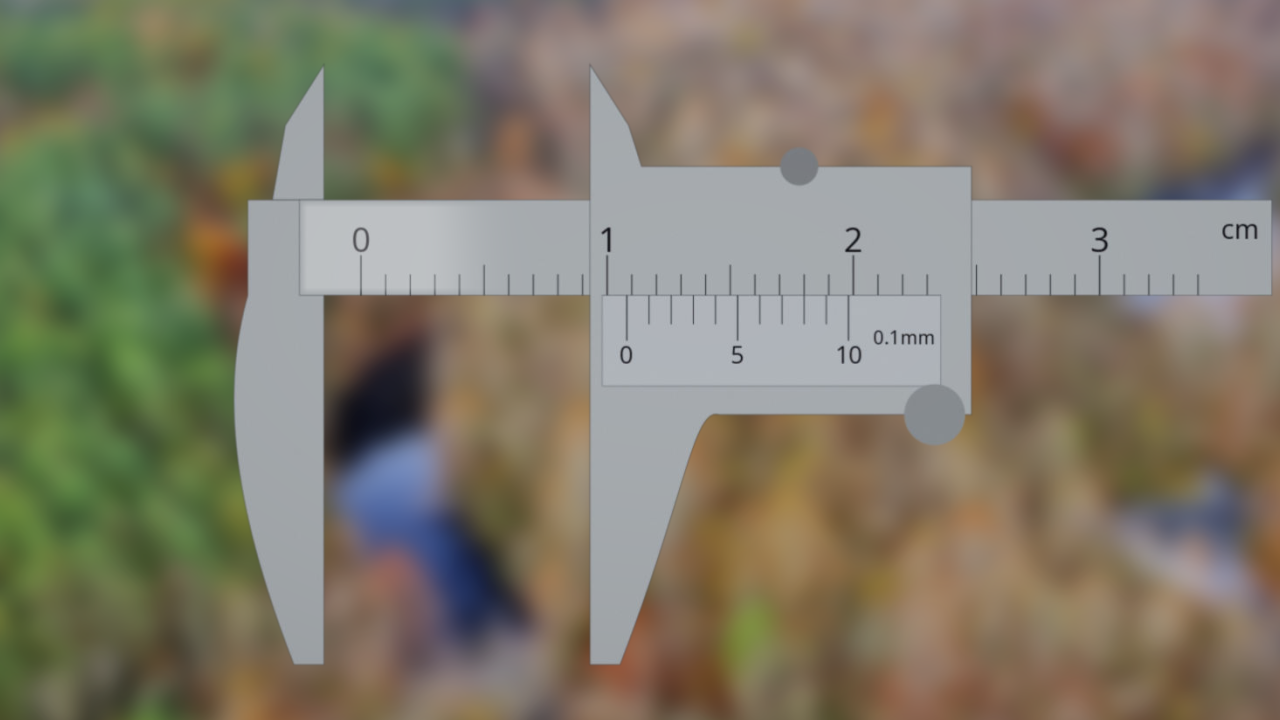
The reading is 10.8 mm
